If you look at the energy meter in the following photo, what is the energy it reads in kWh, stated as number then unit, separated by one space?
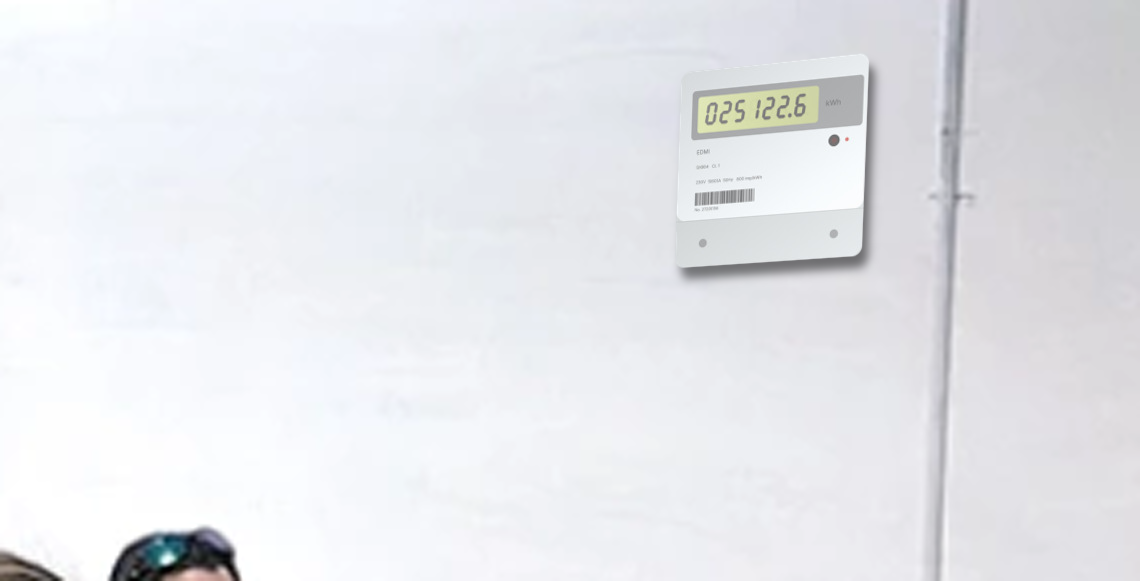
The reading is 25122.6 kWh
